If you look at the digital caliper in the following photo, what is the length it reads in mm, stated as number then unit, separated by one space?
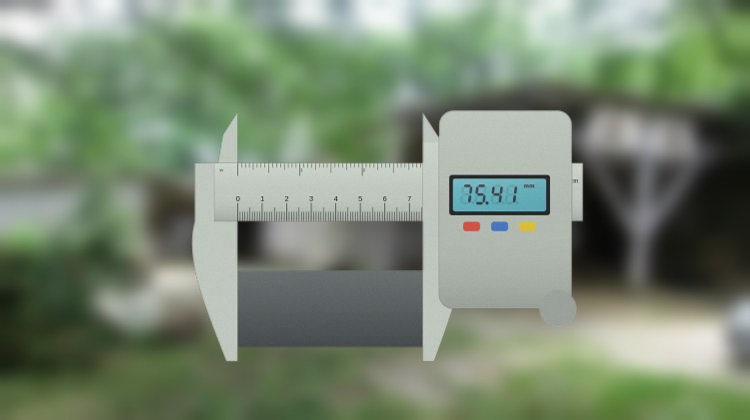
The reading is 75.41 mm
